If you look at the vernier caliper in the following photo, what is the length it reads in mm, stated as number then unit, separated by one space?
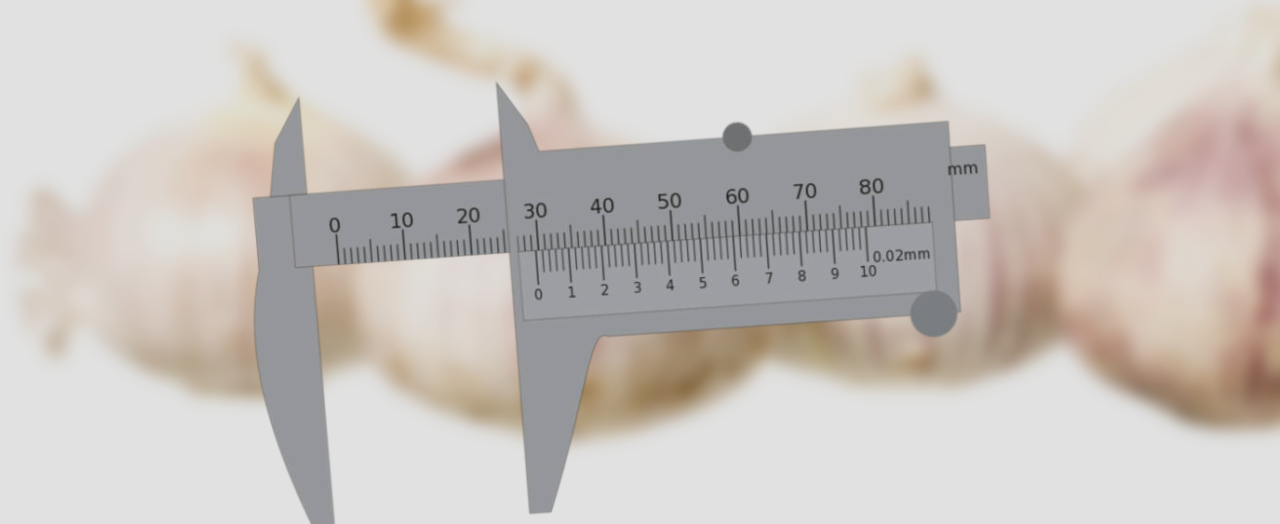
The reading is 29.6 mm
